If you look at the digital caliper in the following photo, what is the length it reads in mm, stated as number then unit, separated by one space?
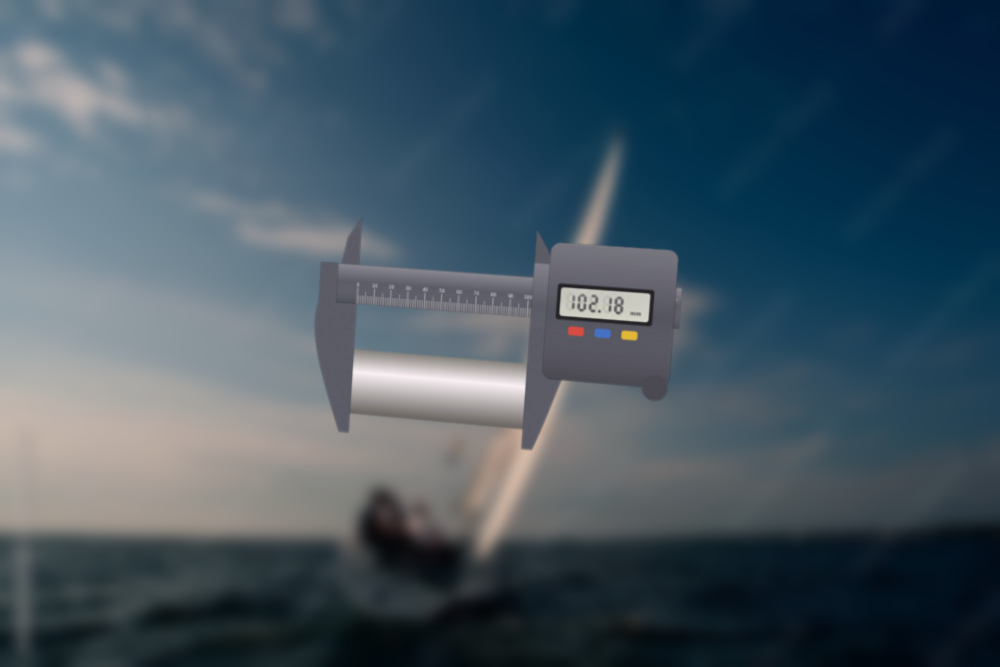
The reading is 102.18 mm
